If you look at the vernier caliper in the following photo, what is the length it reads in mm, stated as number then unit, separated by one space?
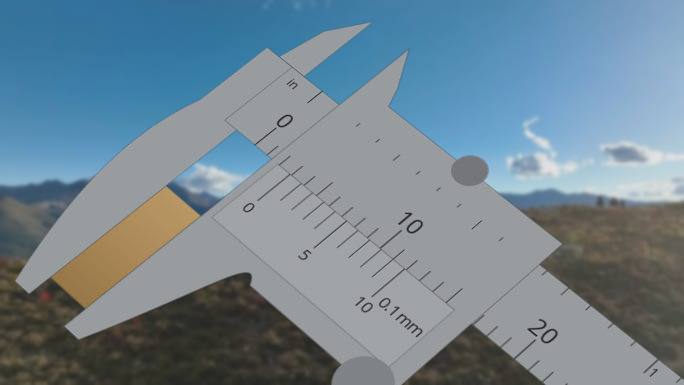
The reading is 2.9 mm
